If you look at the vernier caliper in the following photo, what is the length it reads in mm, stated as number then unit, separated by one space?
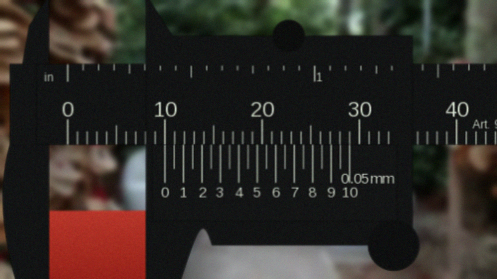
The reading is 10.0 mm
